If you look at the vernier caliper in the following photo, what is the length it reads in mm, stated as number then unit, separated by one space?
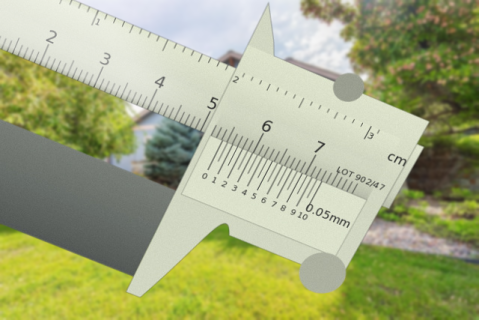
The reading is 54.2 mm
